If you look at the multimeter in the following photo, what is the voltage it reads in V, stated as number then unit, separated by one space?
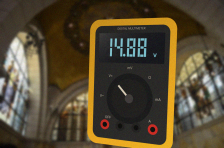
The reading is 14.88 V
